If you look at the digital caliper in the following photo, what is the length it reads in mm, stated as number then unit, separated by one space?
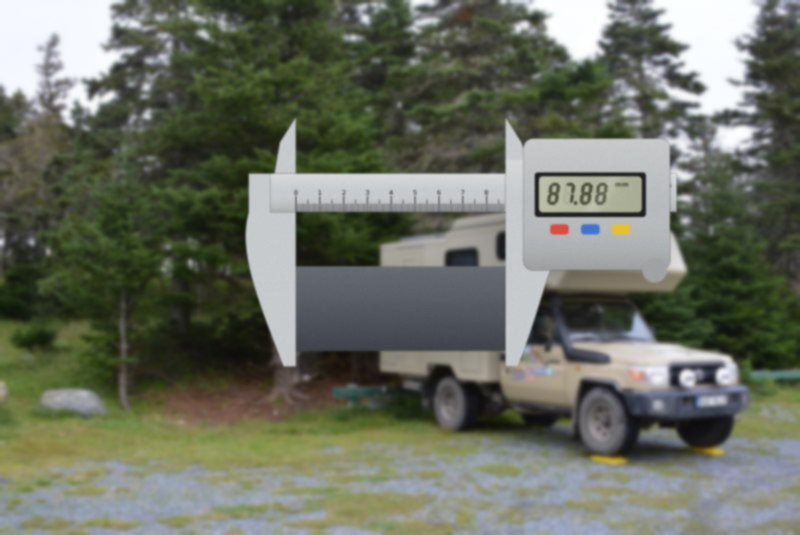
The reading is 87.88 mm
